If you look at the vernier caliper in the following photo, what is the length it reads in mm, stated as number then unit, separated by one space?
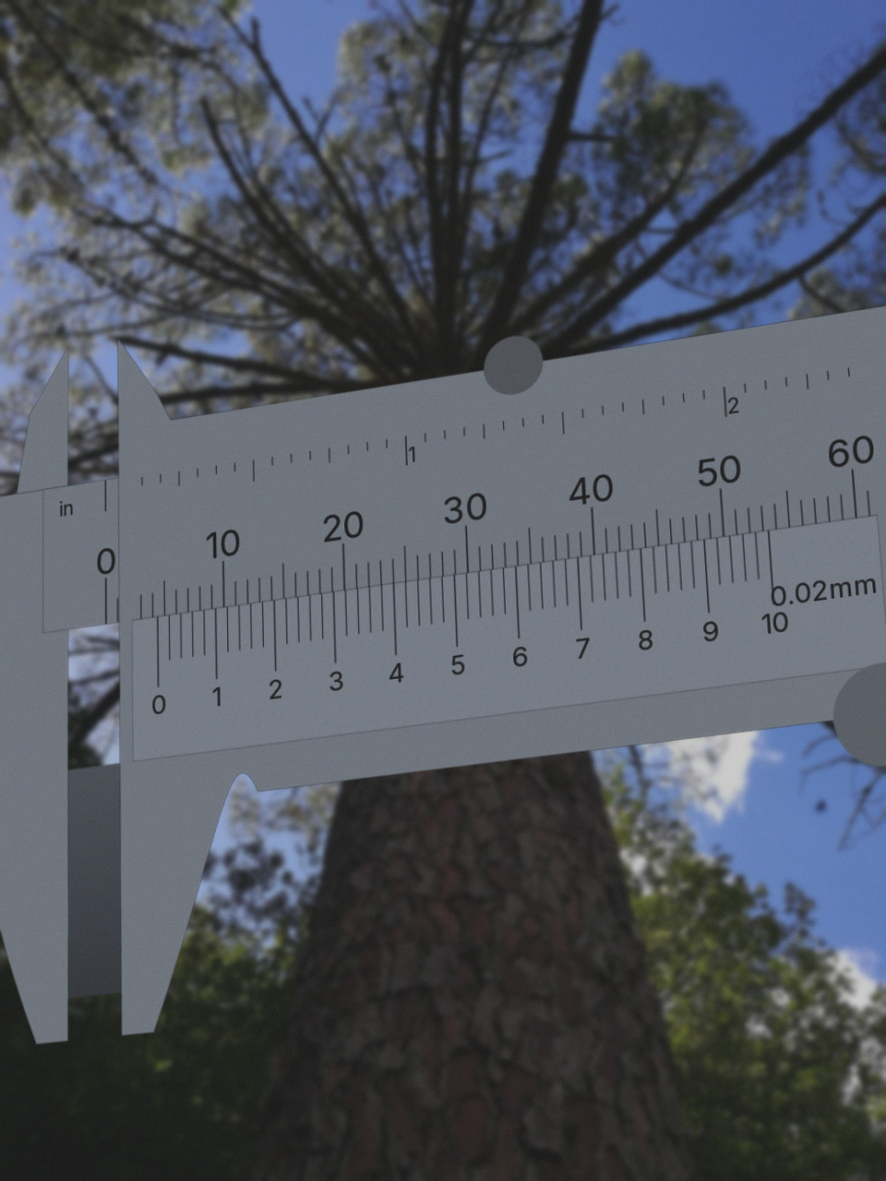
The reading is 4.4 mm
